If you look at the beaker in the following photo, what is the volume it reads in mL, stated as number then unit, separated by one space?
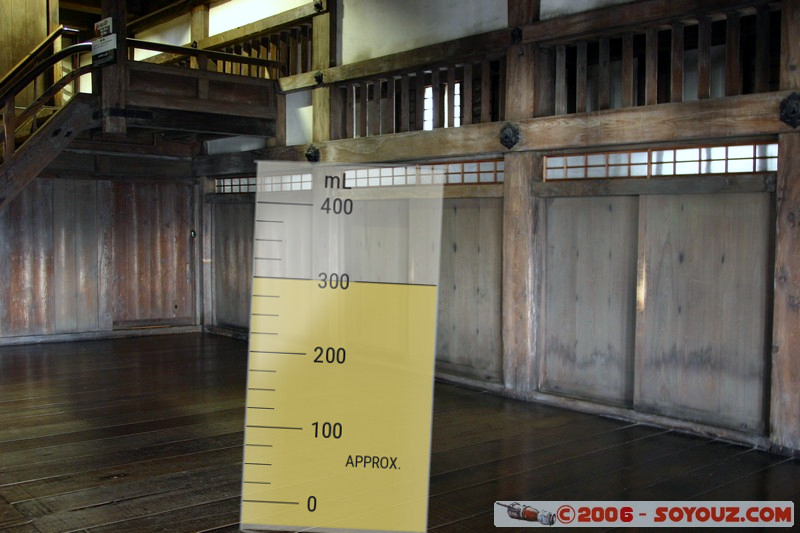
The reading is 300 mL
